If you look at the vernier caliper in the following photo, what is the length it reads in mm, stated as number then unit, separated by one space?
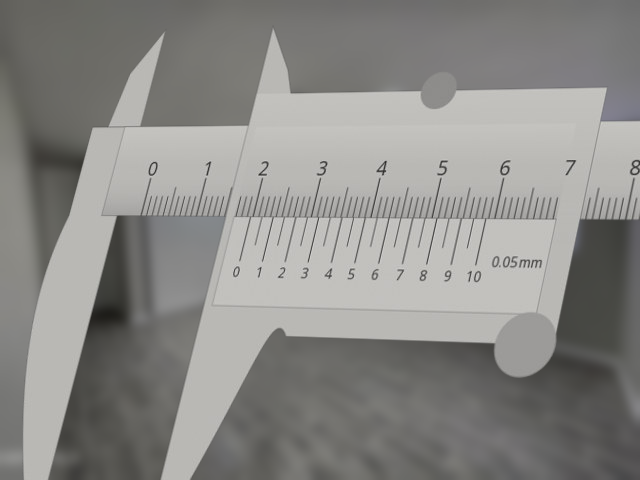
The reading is 19.6 mm
